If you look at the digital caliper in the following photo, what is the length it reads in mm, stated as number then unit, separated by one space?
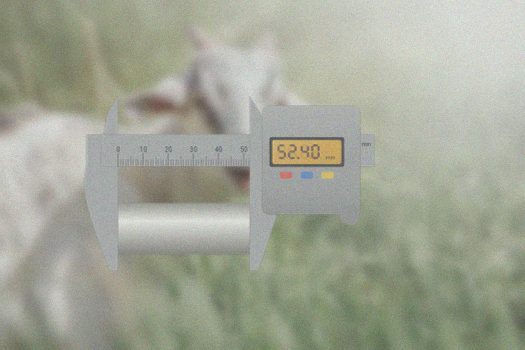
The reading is 52.40 mm
